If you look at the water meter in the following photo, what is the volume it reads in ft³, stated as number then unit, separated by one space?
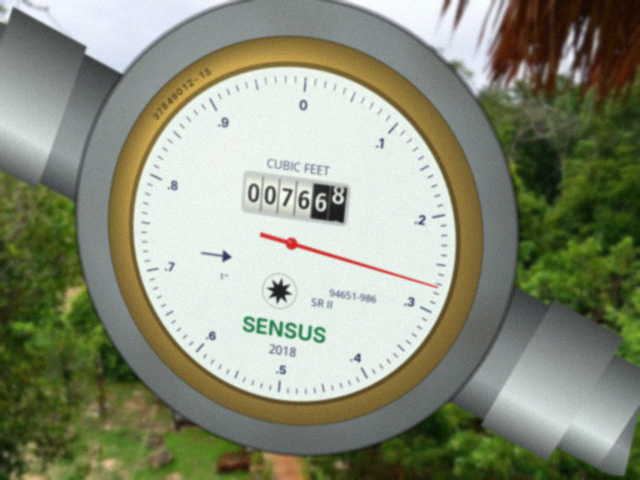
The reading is 7668.27 ft³
